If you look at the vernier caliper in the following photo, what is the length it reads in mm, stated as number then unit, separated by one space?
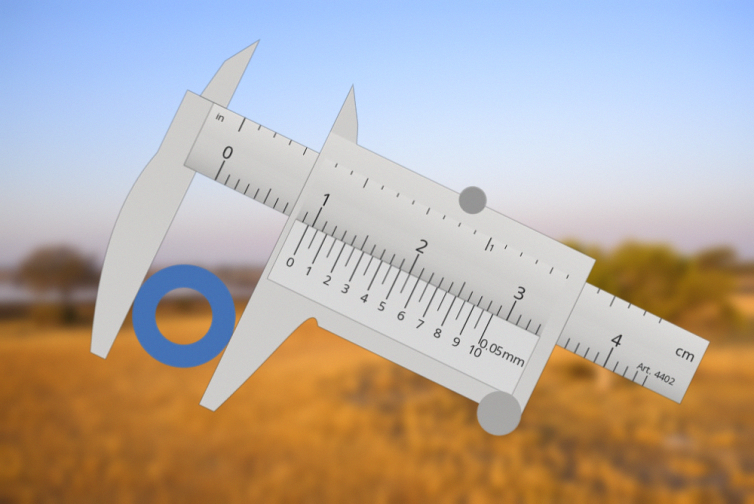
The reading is 9.6 mm
